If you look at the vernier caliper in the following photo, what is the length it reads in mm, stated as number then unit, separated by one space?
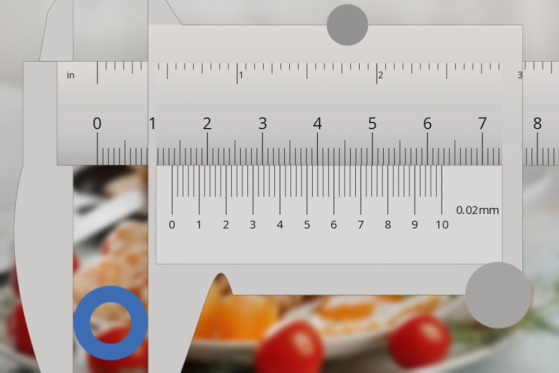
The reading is 13.6 mm
